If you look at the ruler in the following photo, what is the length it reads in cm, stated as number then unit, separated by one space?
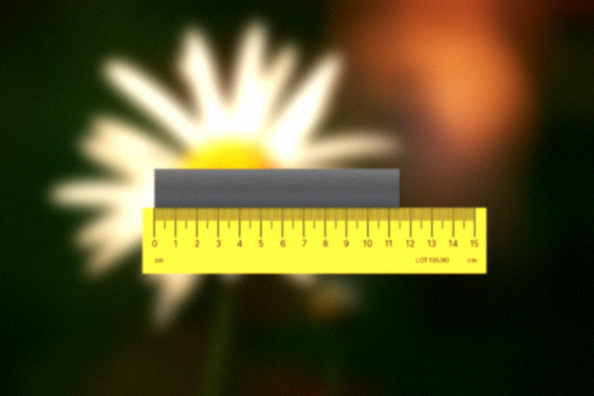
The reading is 11.5 cm
